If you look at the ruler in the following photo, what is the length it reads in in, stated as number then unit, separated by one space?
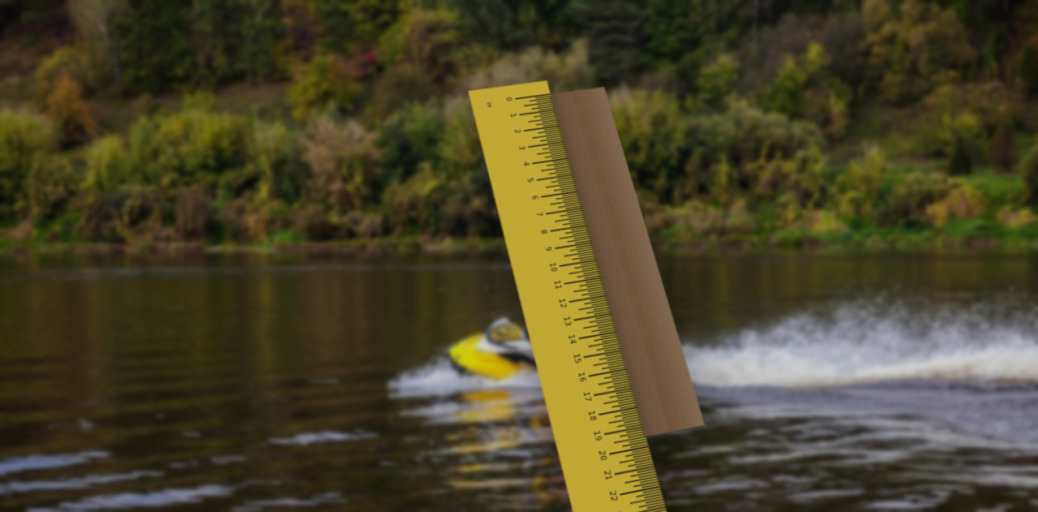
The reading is 19.5 in
